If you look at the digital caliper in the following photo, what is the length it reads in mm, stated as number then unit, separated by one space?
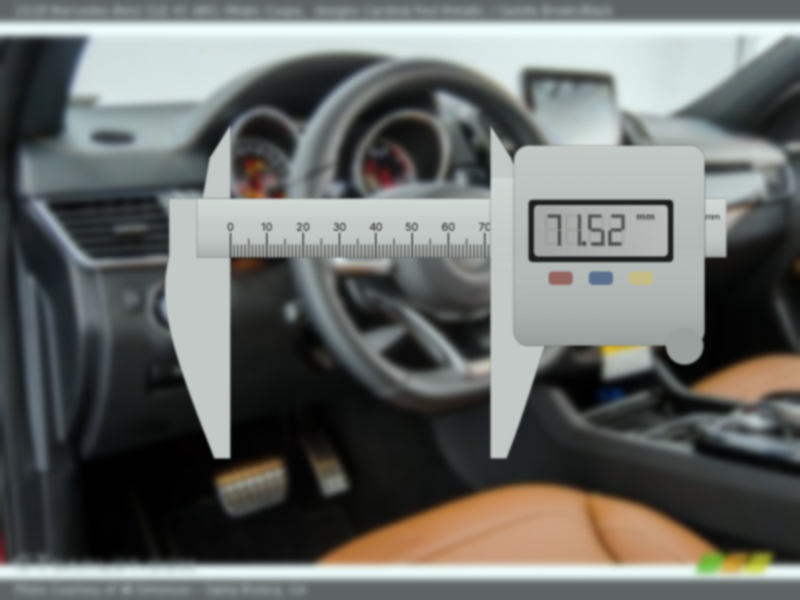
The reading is 71.52 mm
